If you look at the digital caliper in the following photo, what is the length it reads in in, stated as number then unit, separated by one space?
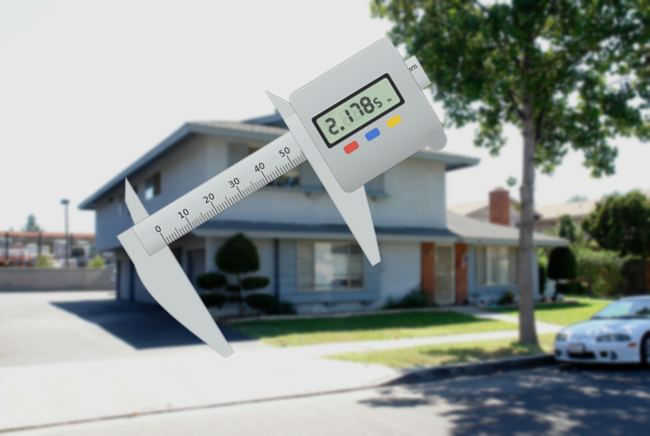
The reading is 2.1785 in
